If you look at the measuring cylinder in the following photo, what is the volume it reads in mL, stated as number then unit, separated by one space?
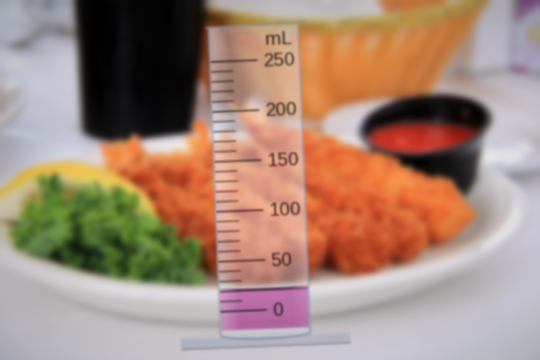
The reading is 20 mL
